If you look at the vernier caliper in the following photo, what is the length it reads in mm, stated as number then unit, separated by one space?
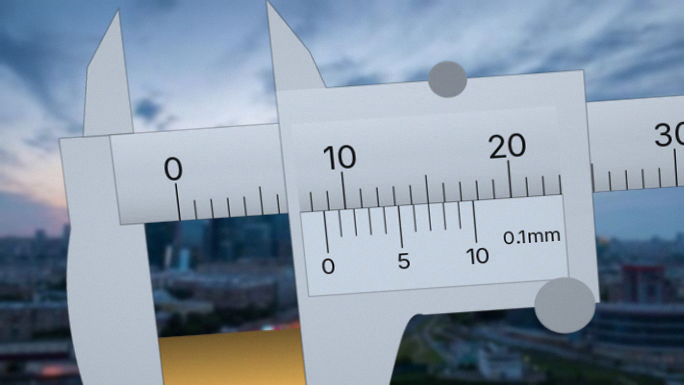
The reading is 8.7 mm
